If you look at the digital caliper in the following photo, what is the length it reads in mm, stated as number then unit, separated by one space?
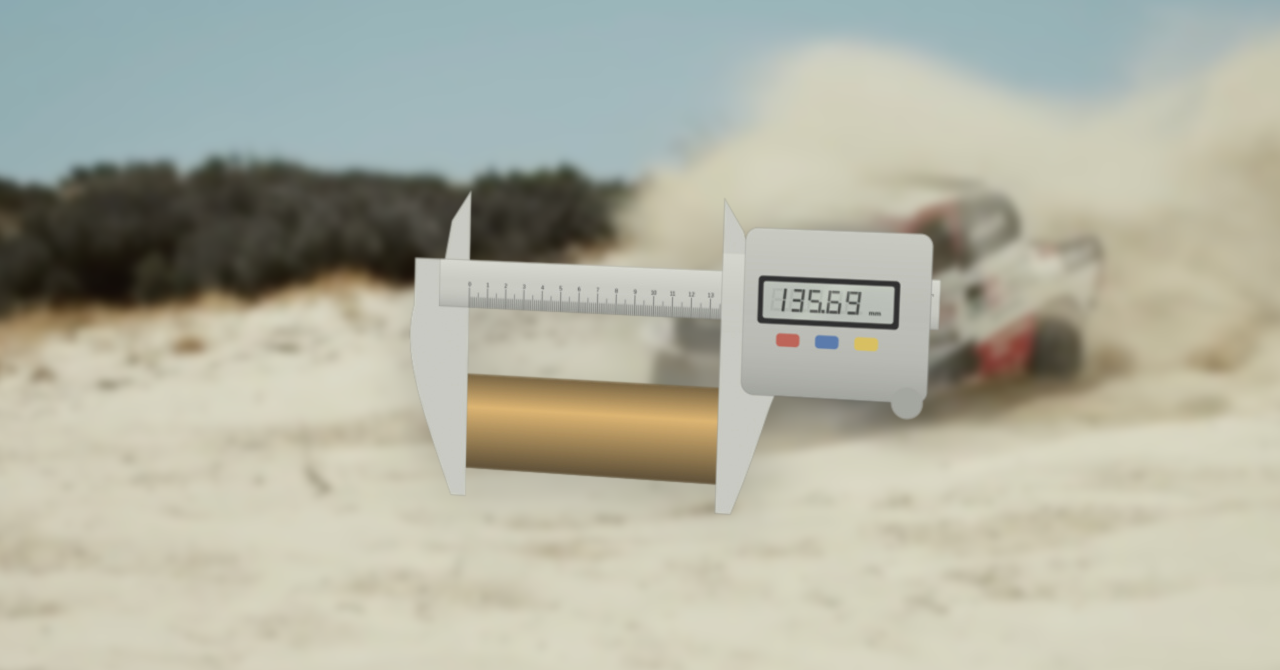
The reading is 135.69 mm
